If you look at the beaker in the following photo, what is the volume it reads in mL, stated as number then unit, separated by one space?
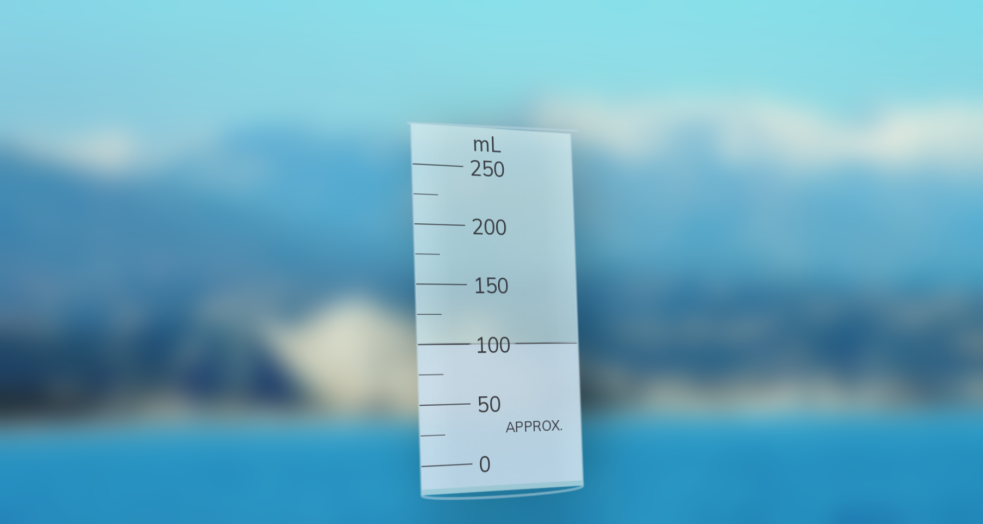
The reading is 100 mL
